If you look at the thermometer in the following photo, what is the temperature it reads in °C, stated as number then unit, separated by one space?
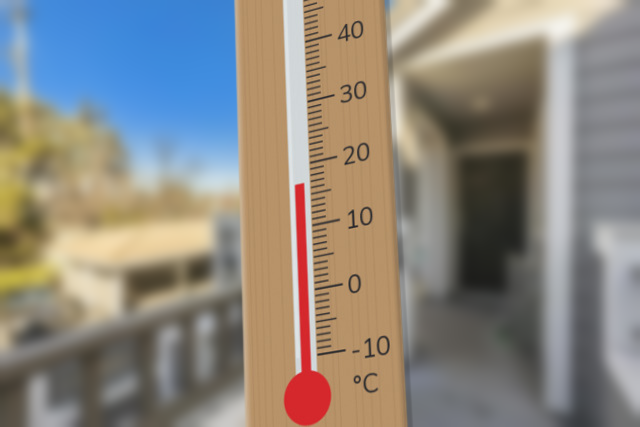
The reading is 17 °C
